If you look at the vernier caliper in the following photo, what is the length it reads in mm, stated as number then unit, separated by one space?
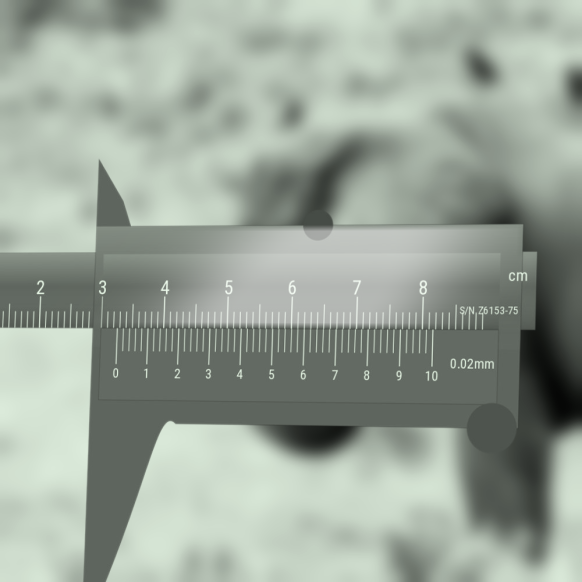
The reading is 32.6 mm
